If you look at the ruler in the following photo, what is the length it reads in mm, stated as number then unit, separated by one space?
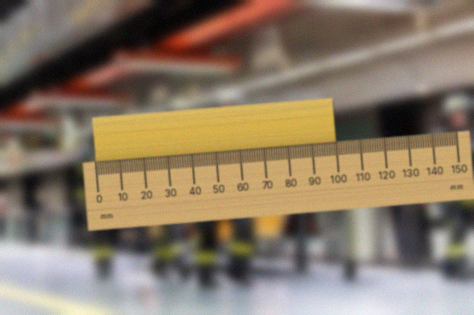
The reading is 100 mm
